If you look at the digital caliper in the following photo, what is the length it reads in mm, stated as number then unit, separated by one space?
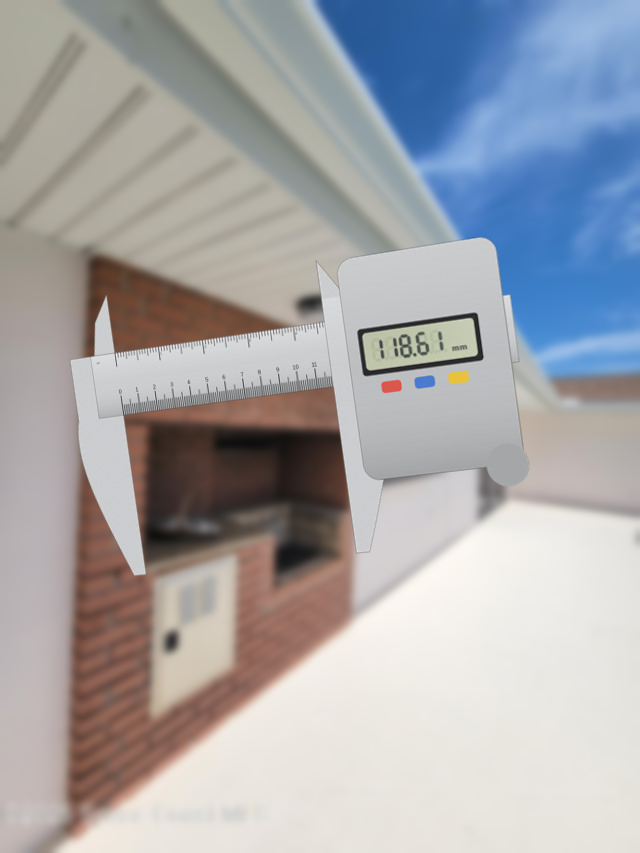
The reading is 118.61 mm
